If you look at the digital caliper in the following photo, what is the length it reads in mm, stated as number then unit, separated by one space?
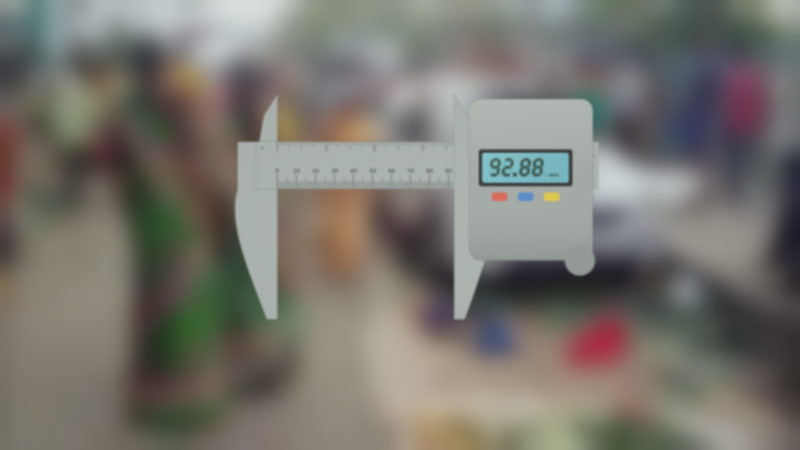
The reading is 92.88 mm
